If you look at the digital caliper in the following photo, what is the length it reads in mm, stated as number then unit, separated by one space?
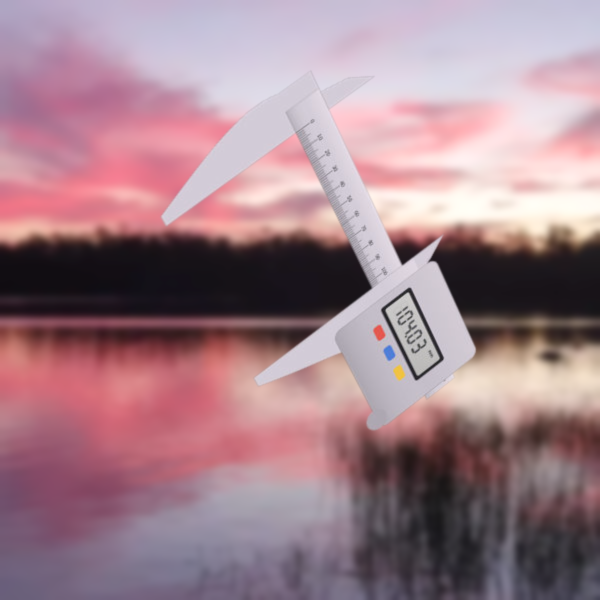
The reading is 104.03 mm
